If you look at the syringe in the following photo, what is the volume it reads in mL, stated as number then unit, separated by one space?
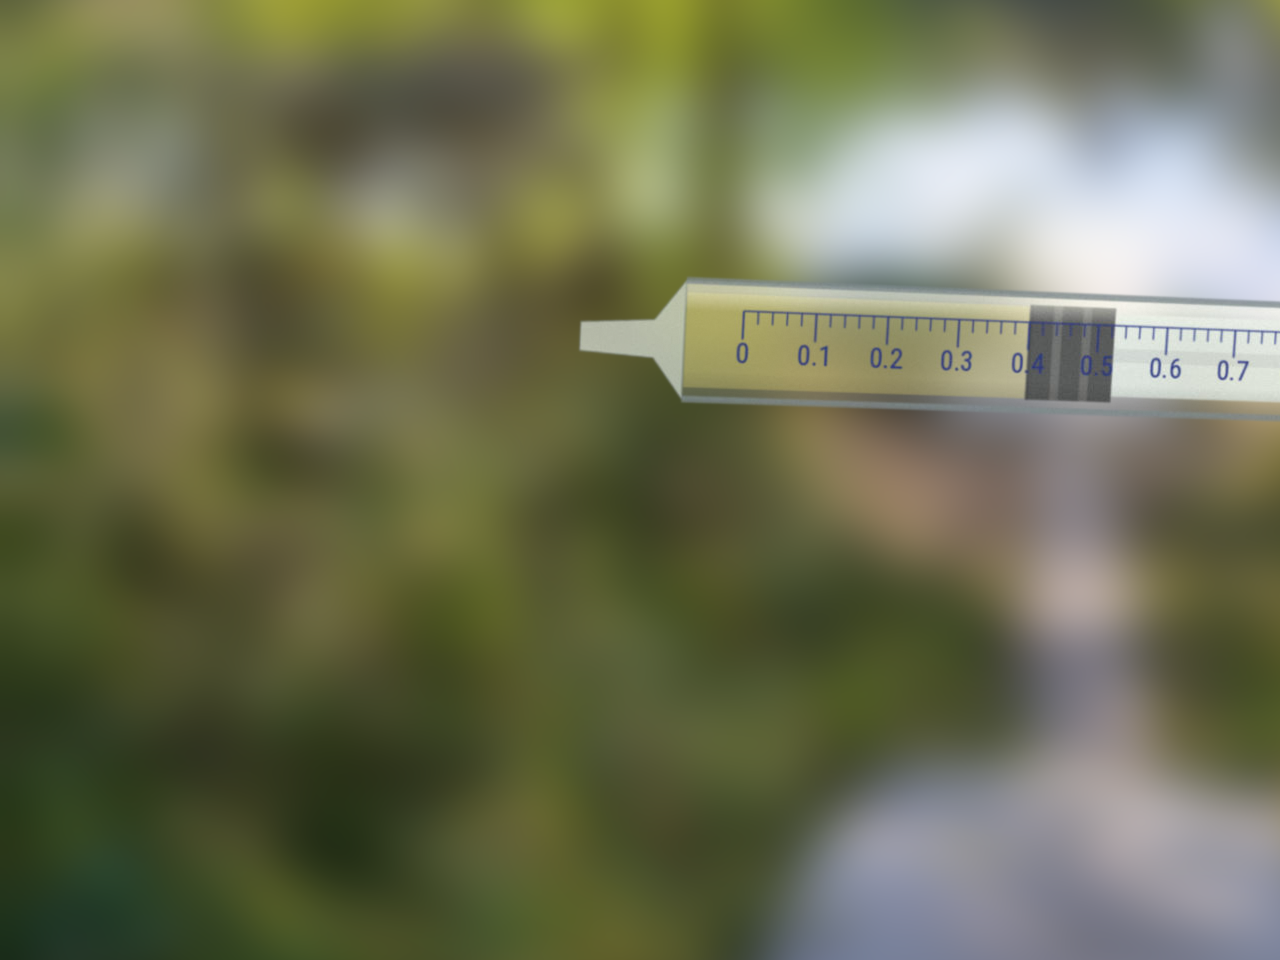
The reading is 0.4 mL
